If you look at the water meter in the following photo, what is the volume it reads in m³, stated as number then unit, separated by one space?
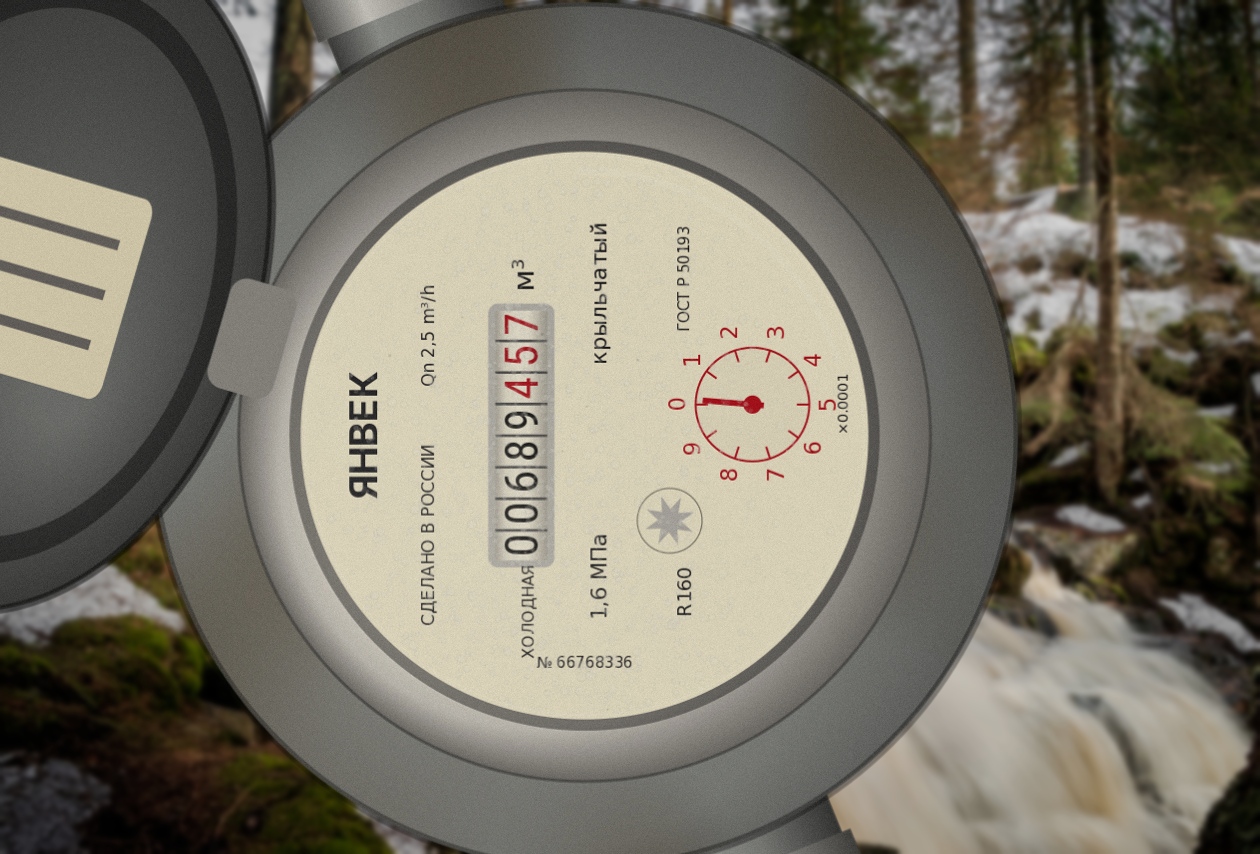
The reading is 689.4570 m³
